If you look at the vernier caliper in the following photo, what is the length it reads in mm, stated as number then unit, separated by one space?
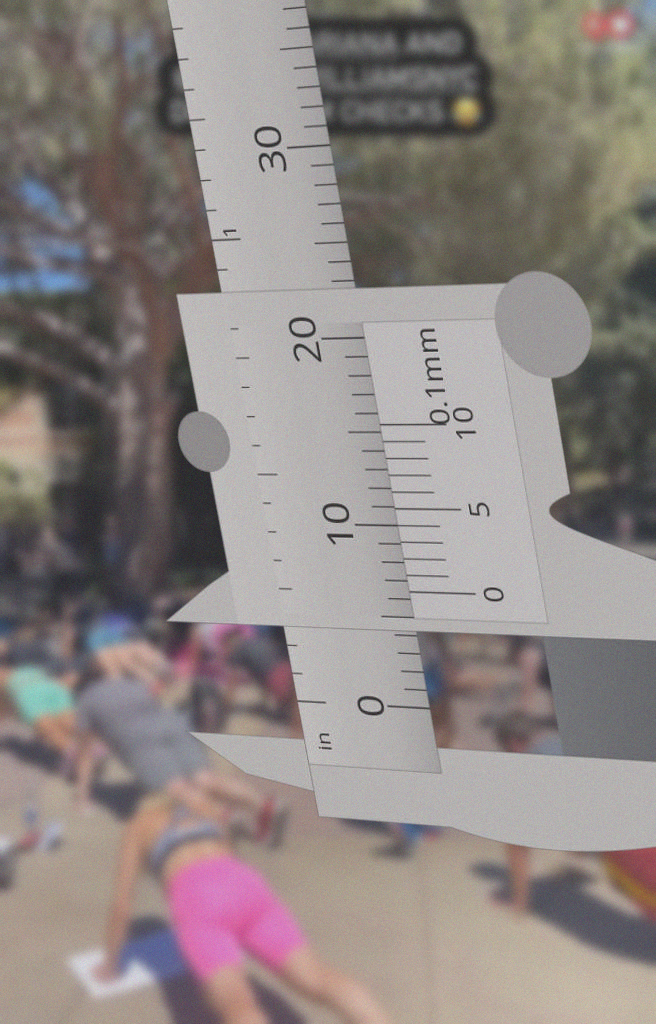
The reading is 6.4 mm
